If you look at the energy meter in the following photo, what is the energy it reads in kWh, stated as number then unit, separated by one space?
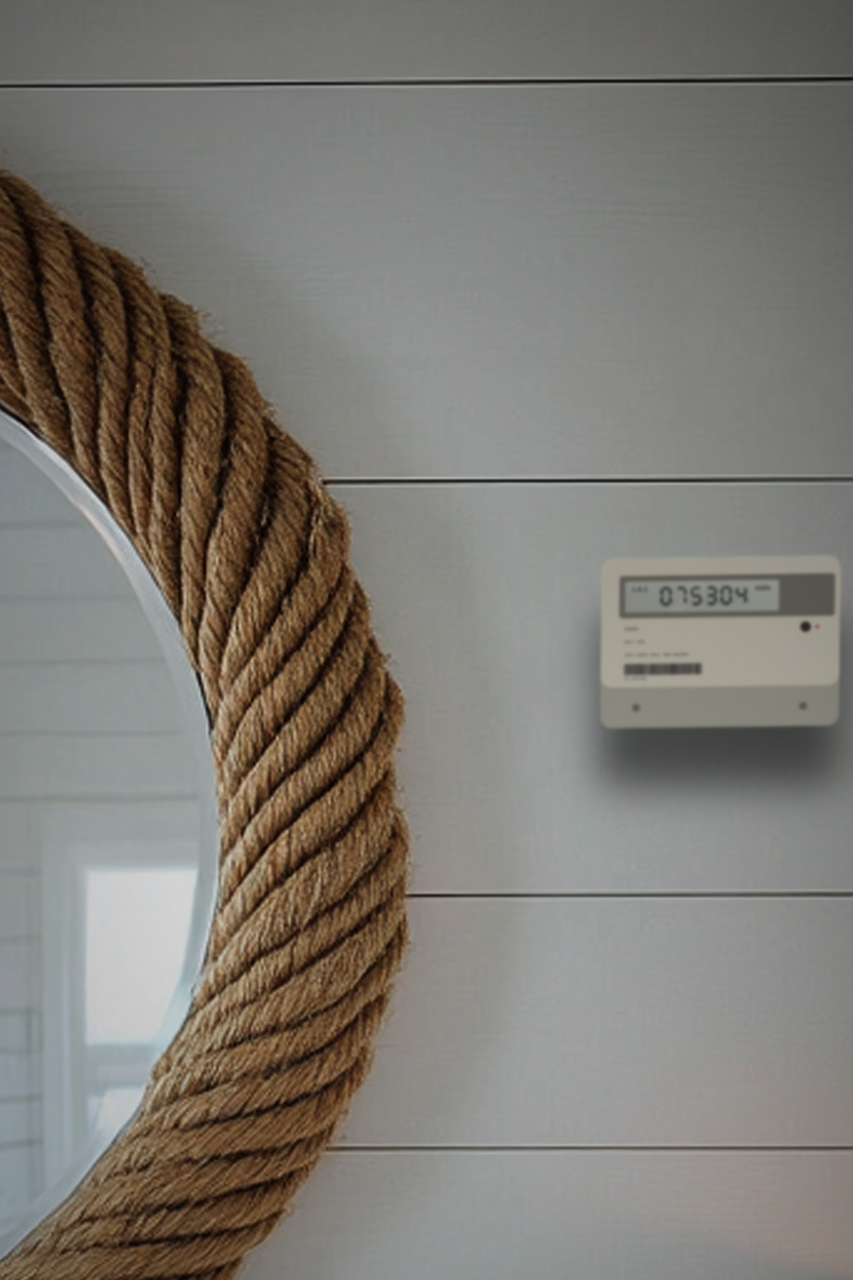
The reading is 75304 kWh
